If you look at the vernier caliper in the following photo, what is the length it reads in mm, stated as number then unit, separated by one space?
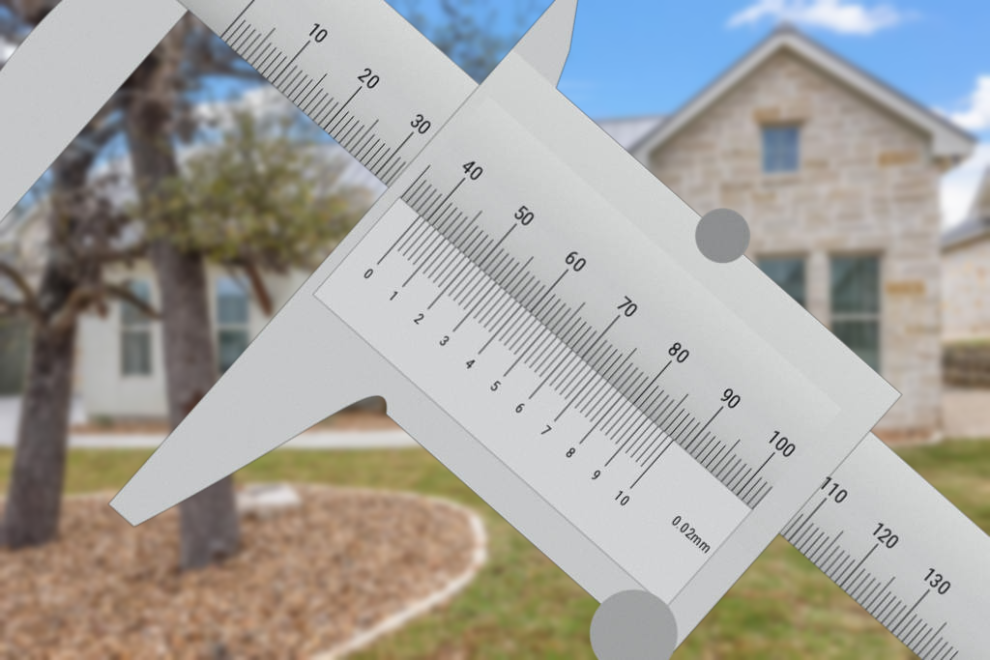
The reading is 38.8 mm
